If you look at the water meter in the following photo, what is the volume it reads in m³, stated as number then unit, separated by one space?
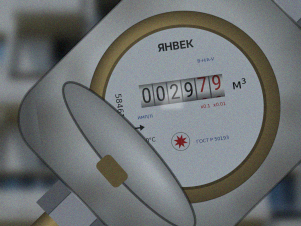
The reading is 29.79 m³
